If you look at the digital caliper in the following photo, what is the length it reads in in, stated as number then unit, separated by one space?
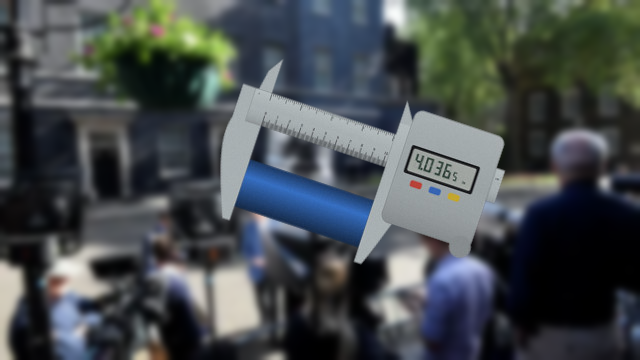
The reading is 4.0365 in
